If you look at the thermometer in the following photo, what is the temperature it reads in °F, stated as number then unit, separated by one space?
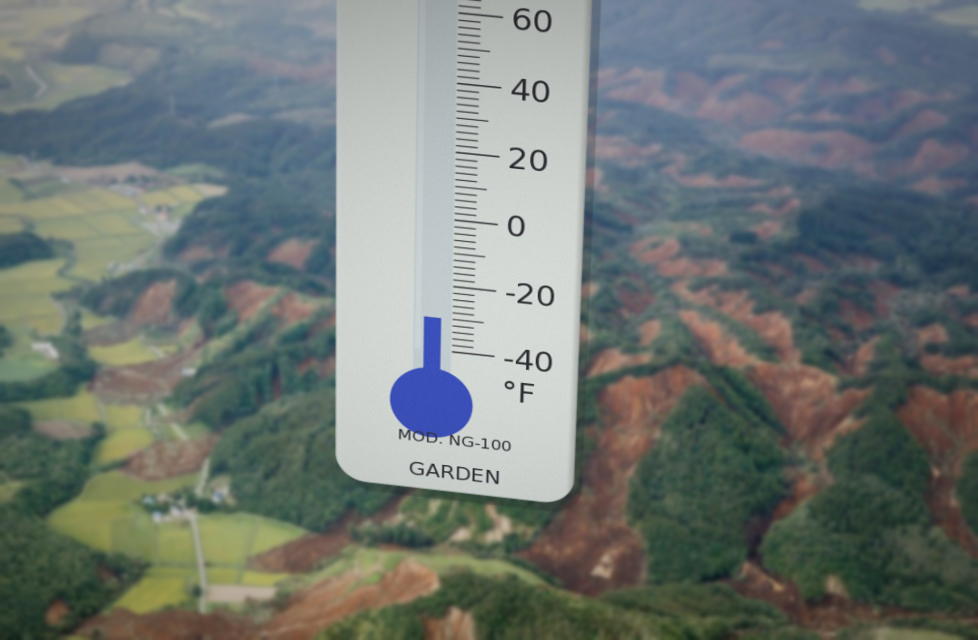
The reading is -30 °F
